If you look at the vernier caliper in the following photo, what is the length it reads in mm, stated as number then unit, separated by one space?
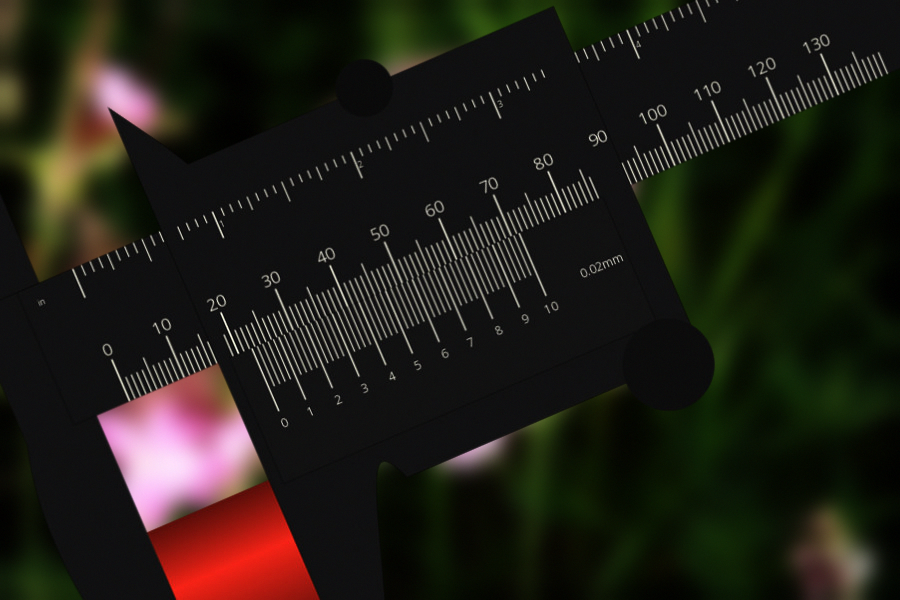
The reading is 22.4 mm
